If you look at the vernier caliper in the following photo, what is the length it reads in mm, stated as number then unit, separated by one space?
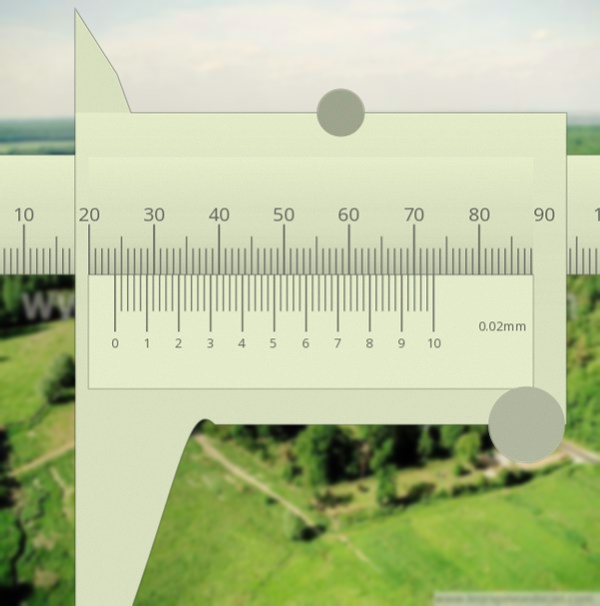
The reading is 24.0 mm
